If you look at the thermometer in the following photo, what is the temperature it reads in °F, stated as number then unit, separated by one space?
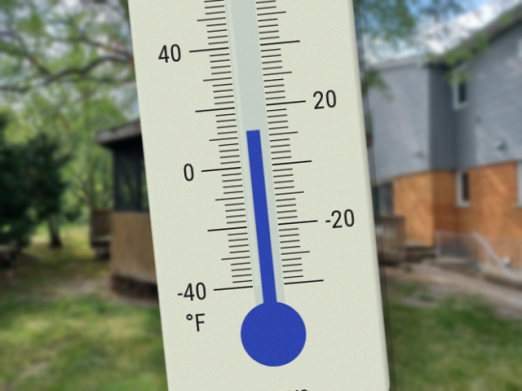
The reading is 12 °F
